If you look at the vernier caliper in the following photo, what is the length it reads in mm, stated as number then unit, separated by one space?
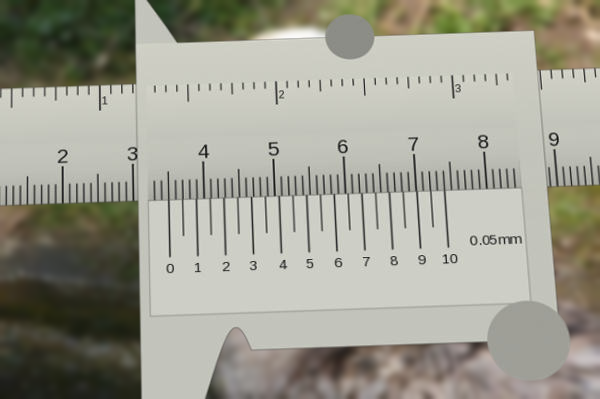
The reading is 35.0 mm
